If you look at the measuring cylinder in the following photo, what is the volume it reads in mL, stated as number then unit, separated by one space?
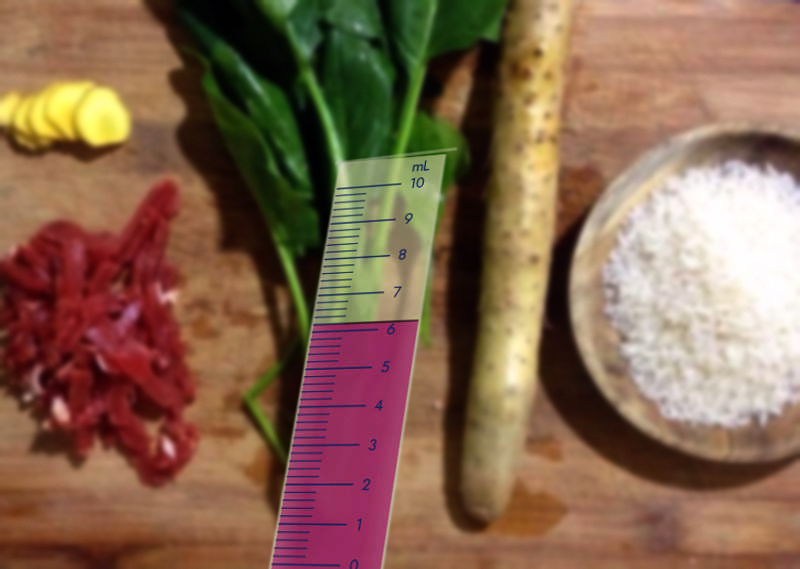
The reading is 6.2 mL
